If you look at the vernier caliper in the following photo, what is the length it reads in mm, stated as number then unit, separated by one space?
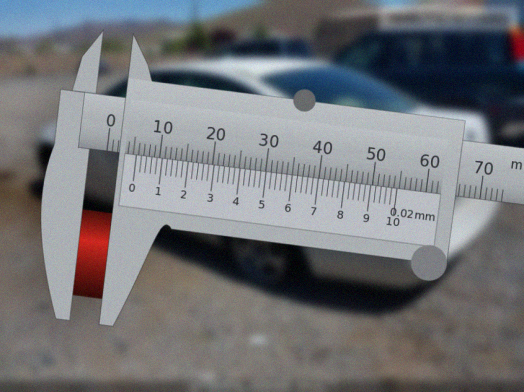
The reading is 5.6 mm
